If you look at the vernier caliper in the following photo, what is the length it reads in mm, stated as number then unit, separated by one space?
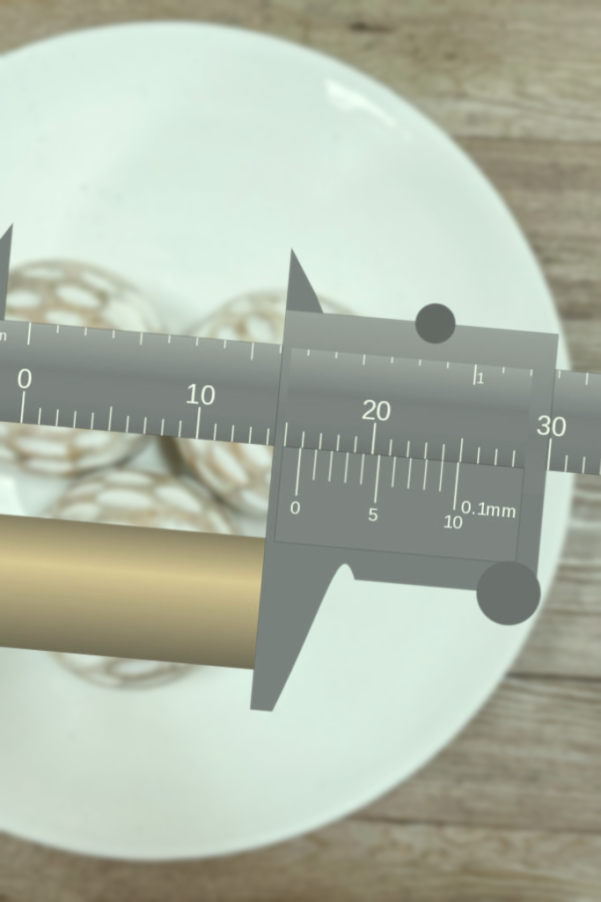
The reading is 15.9 mm
